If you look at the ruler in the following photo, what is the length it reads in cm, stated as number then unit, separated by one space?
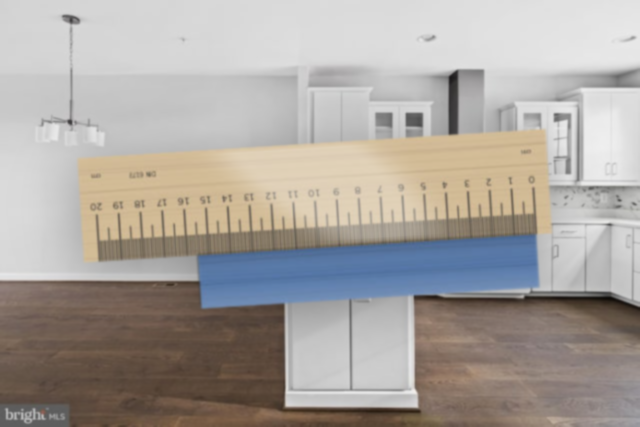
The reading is 15.5 cm
